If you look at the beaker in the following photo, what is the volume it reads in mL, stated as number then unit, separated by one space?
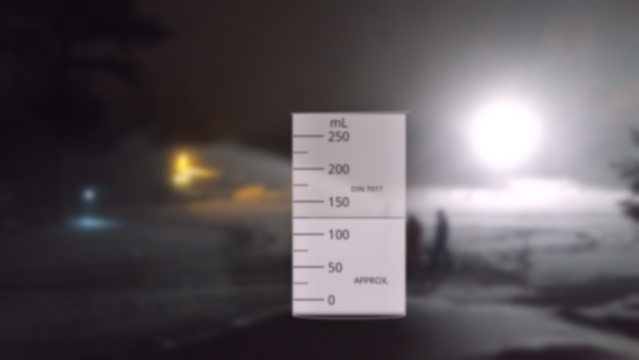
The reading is 125 mL
